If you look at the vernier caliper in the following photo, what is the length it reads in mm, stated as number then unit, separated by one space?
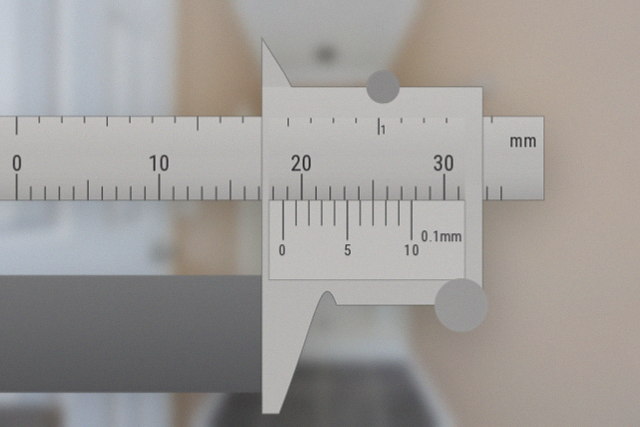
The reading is 18.7 mm
